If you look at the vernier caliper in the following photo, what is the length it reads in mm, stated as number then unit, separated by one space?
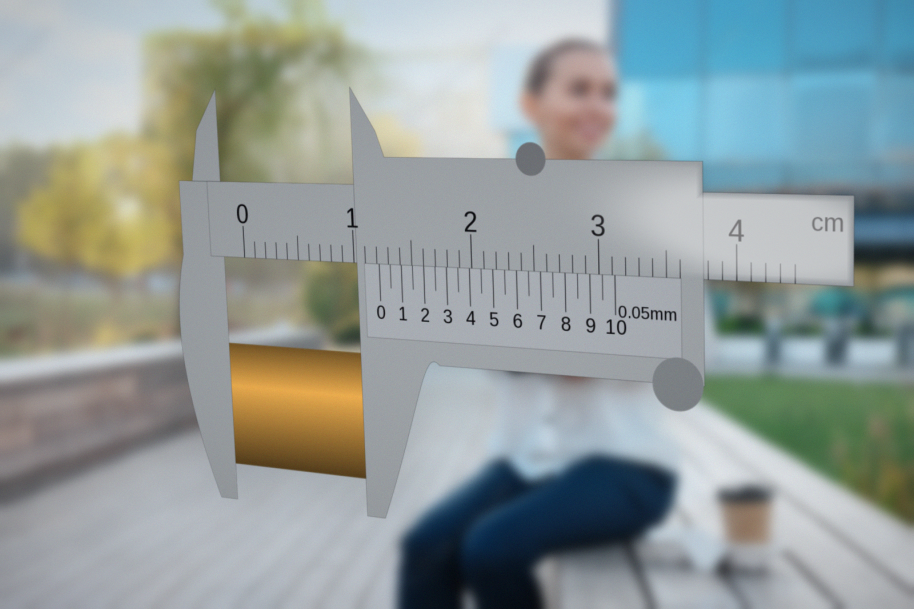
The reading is 12.2 mm
